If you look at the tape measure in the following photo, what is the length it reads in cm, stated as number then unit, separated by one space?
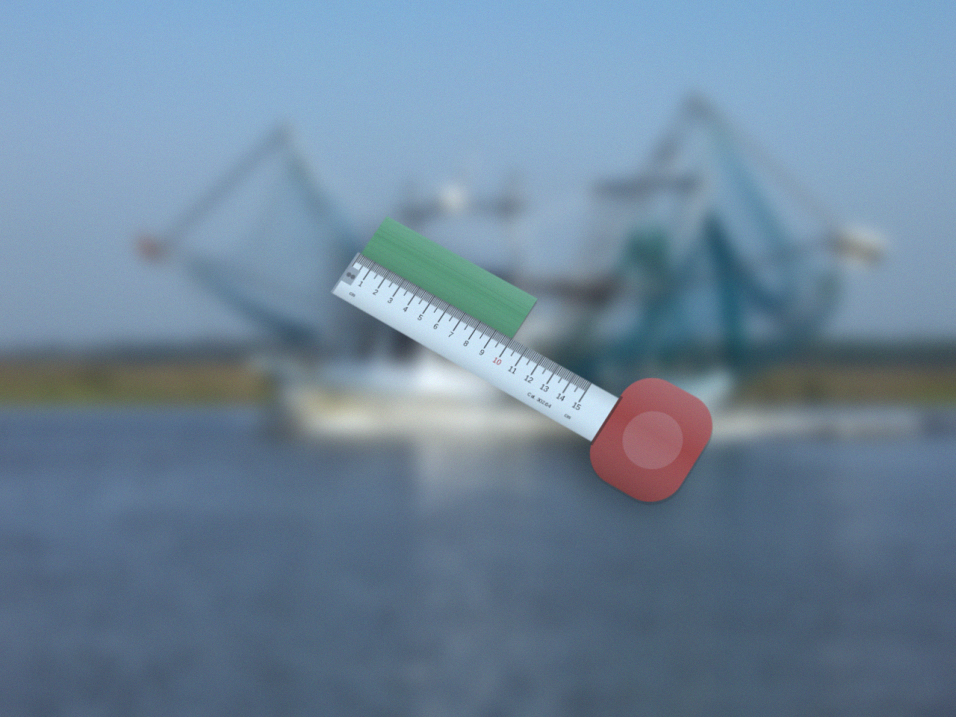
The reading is 10 cm
